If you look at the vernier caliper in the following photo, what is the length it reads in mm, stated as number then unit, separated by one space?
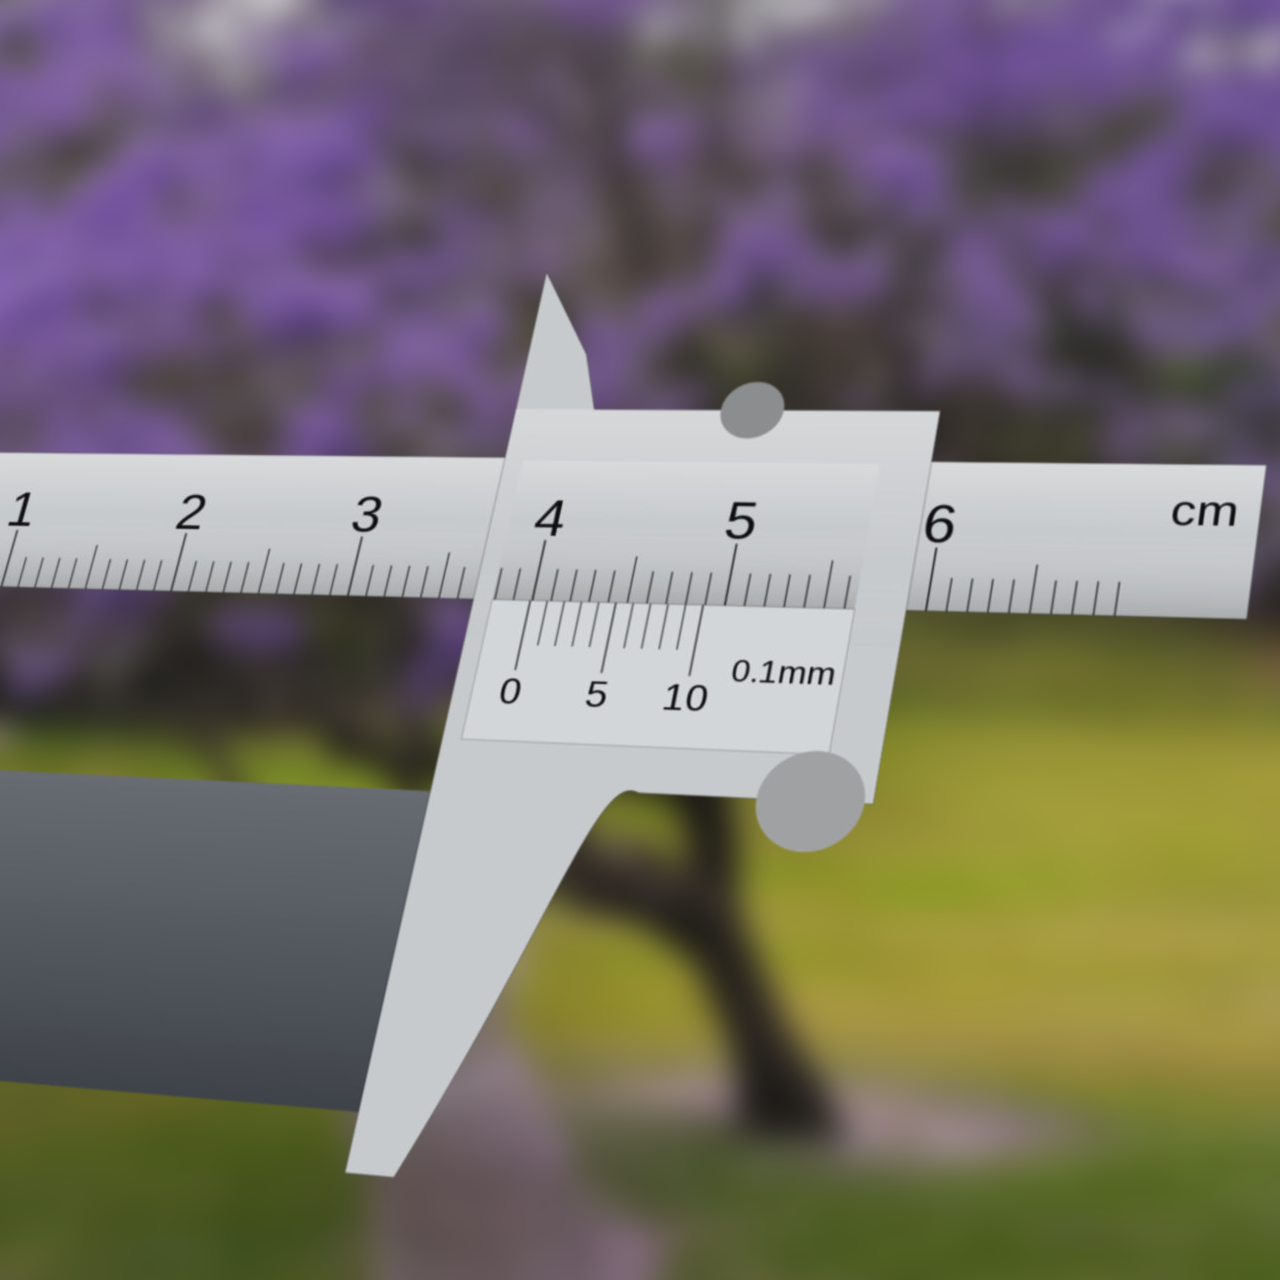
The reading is 39.9 mm
